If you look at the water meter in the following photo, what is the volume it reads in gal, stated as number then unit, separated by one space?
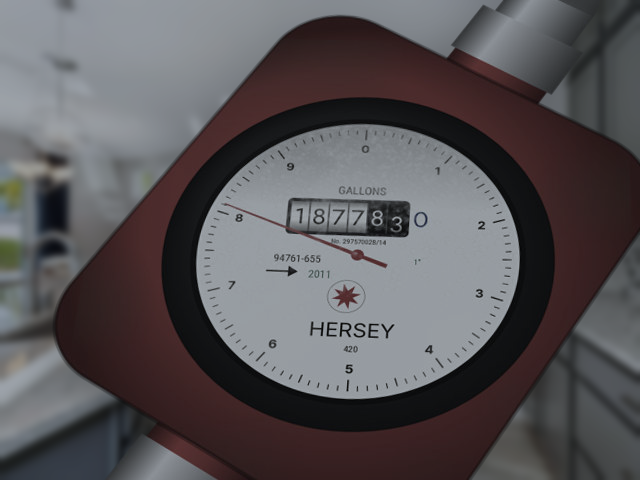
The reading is 1877828.1 gal
